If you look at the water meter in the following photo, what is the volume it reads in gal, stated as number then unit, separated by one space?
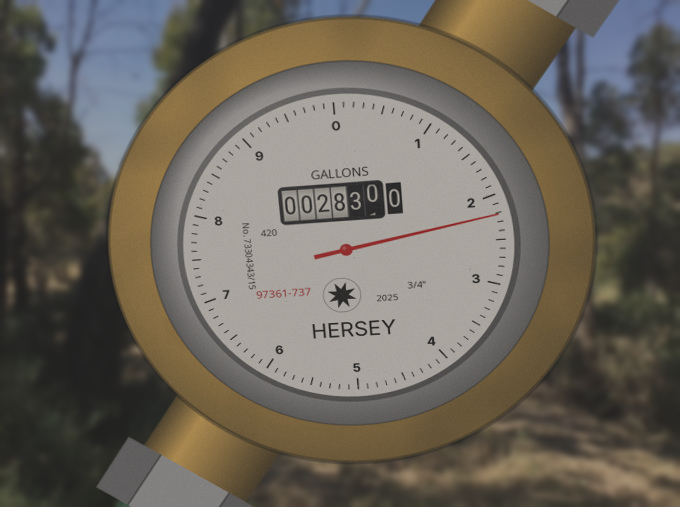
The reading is 28302.2 gal
